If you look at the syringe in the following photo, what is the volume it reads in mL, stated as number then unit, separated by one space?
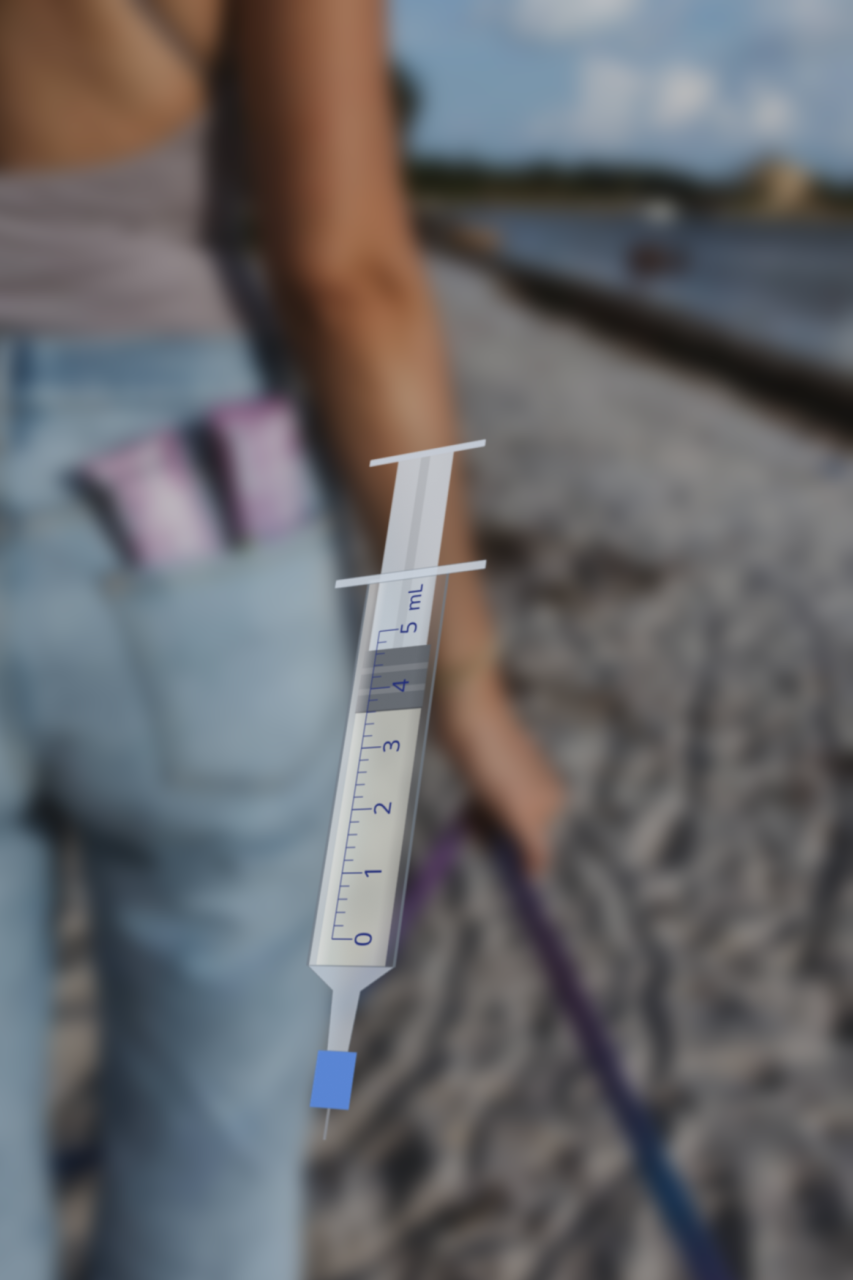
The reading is 3.6 mL
